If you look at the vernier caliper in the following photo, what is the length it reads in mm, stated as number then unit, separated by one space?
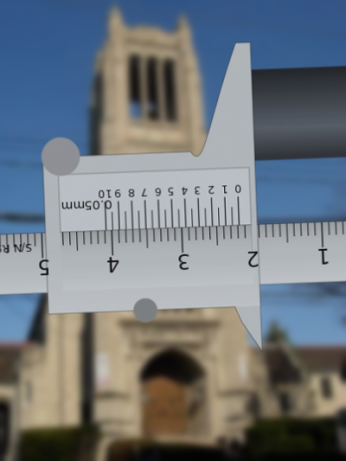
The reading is 21.8 mm
